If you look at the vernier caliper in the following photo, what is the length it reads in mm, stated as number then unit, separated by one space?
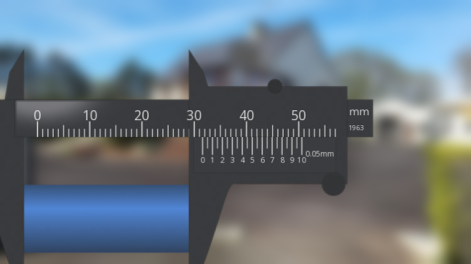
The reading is 31.6 mm
